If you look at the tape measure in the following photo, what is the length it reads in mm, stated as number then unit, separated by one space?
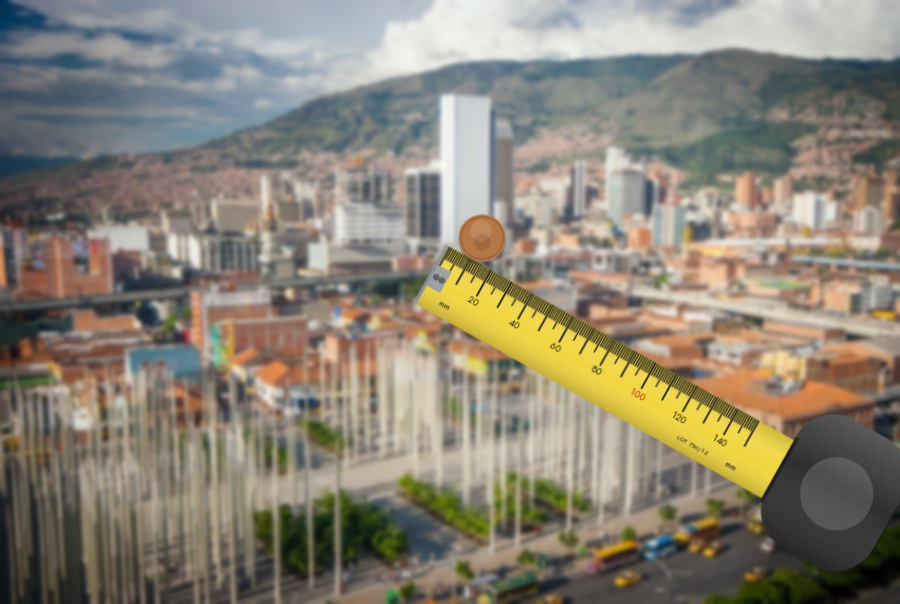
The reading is 20 mm
